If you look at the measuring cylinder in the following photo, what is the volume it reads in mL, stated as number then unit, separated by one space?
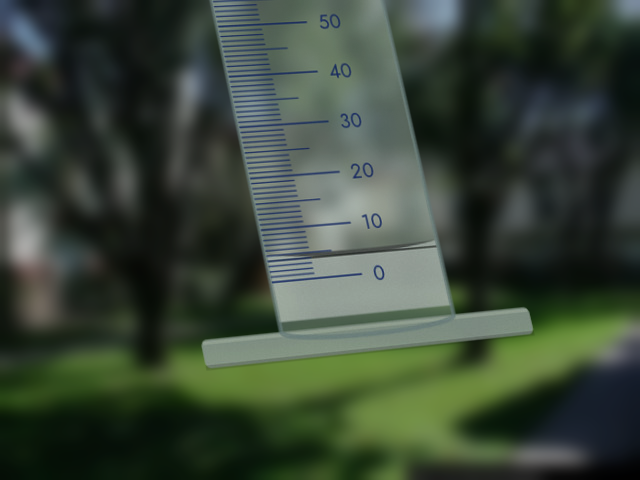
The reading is 4 mL
